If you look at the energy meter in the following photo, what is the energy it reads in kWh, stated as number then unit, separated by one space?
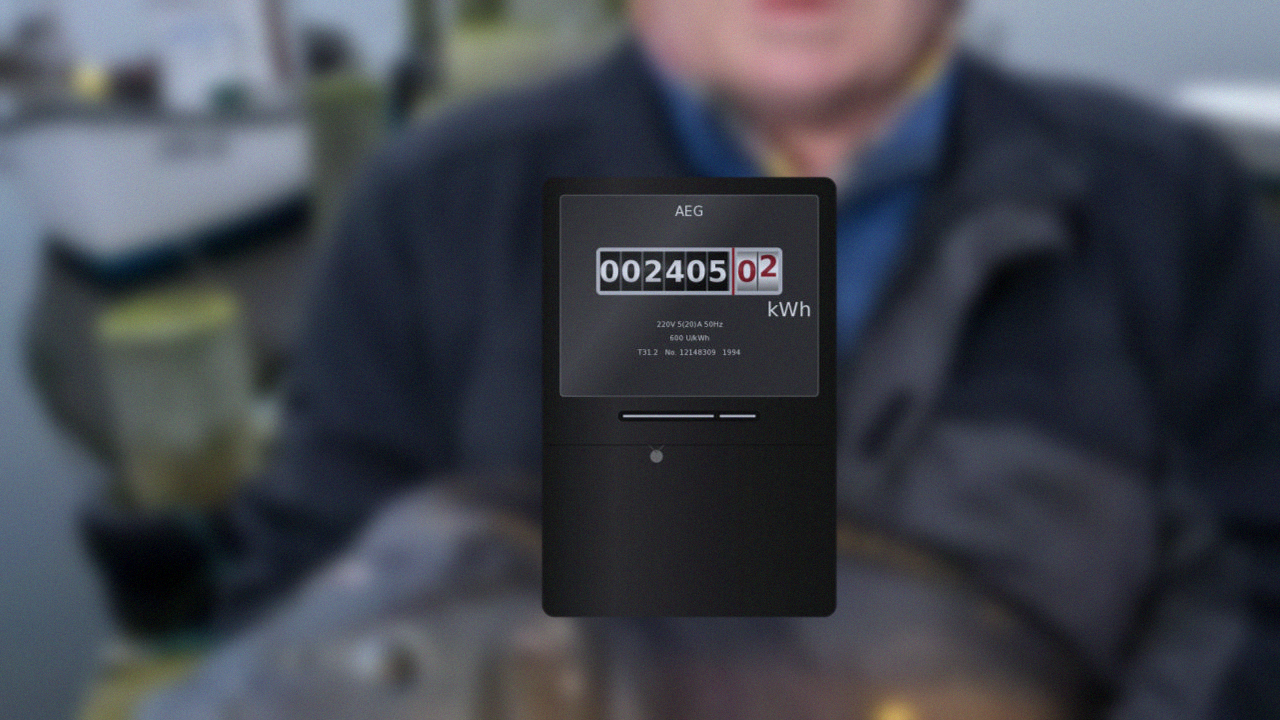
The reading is 2405.02 kWh
